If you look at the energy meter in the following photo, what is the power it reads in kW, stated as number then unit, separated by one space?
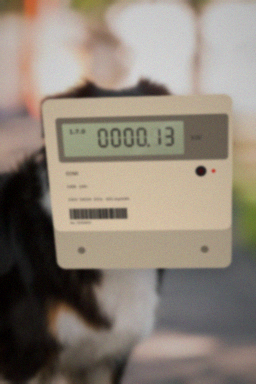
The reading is 0.13 kW
